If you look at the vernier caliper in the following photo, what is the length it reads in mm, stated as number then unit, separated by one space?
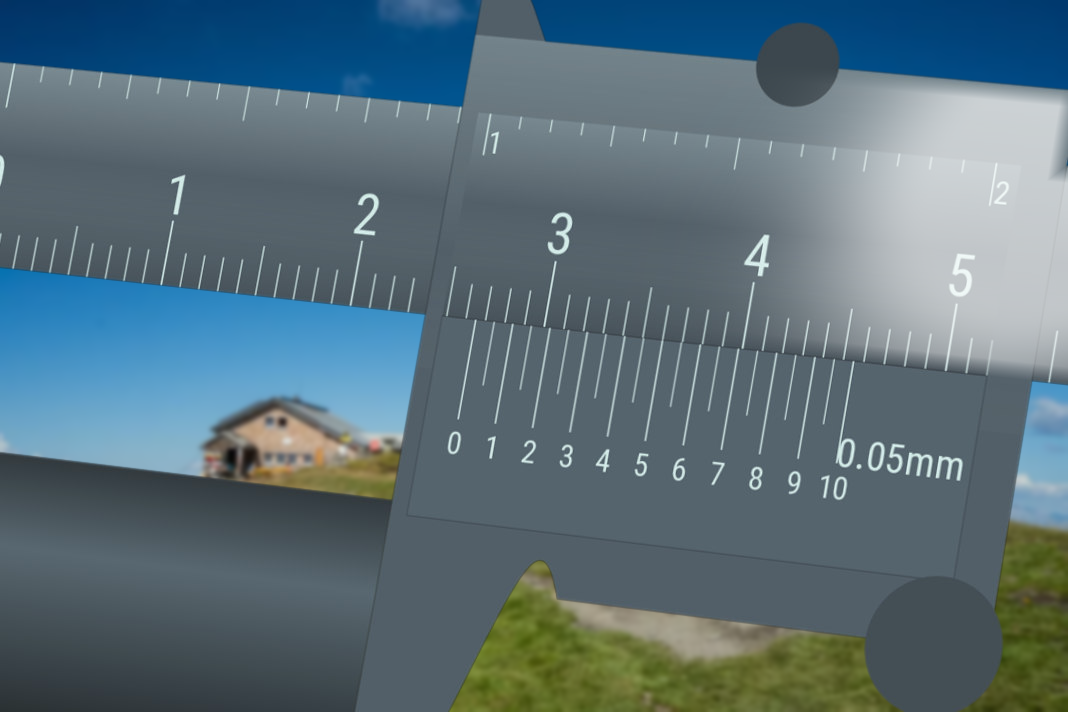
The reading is 26.5 mm
